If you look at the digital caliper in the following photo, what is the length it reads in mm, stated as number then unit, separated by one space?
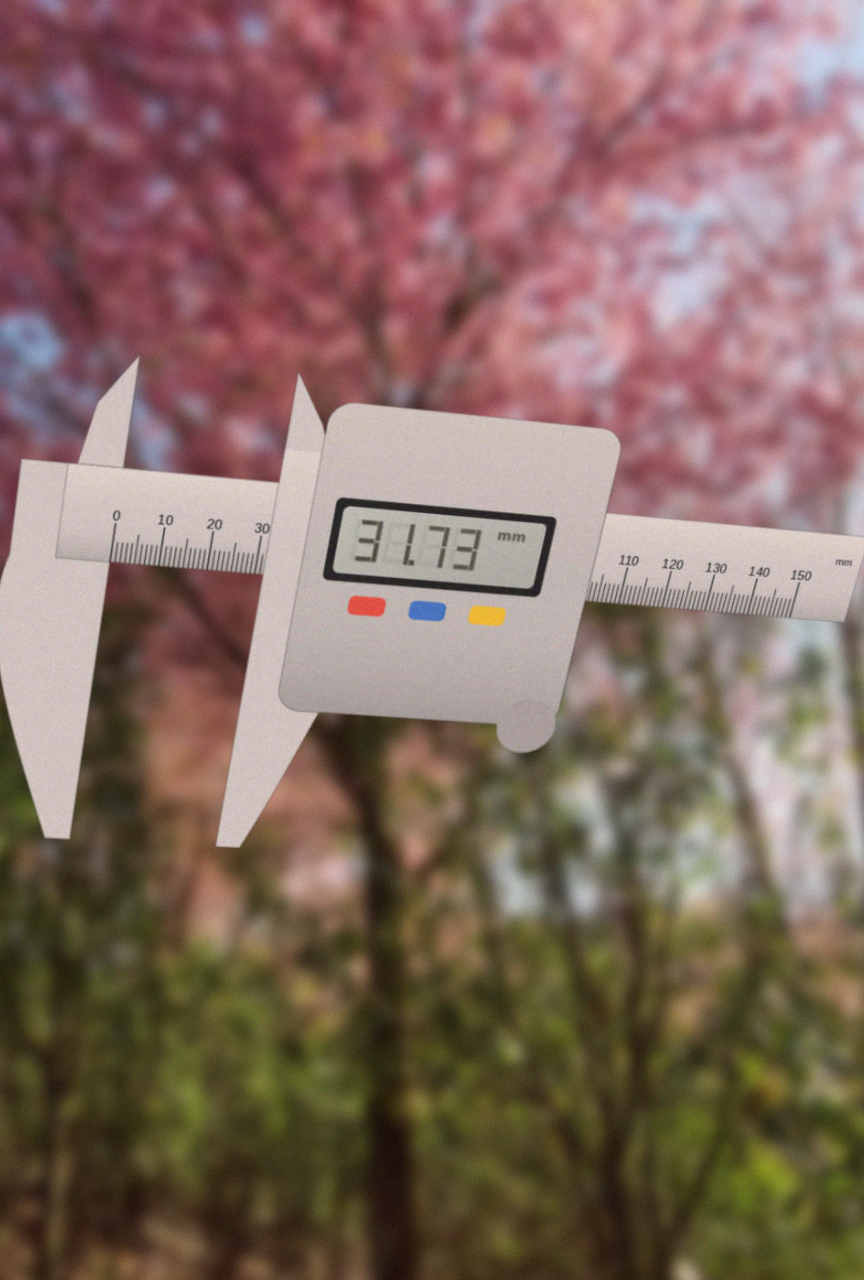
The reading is 31.73 mm
